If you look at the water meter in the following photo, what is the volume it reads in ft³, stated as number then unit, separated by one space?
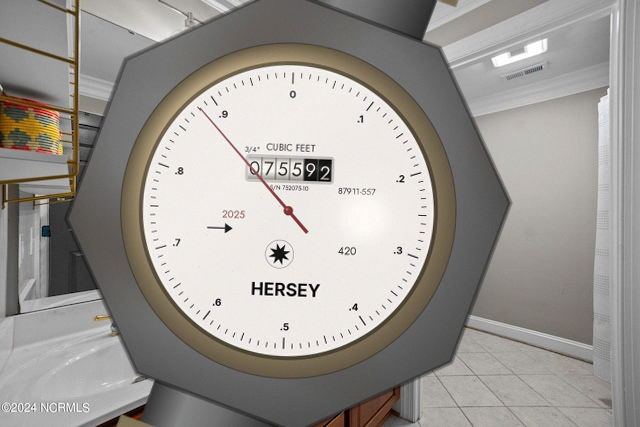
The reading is 75591.88 ft³
